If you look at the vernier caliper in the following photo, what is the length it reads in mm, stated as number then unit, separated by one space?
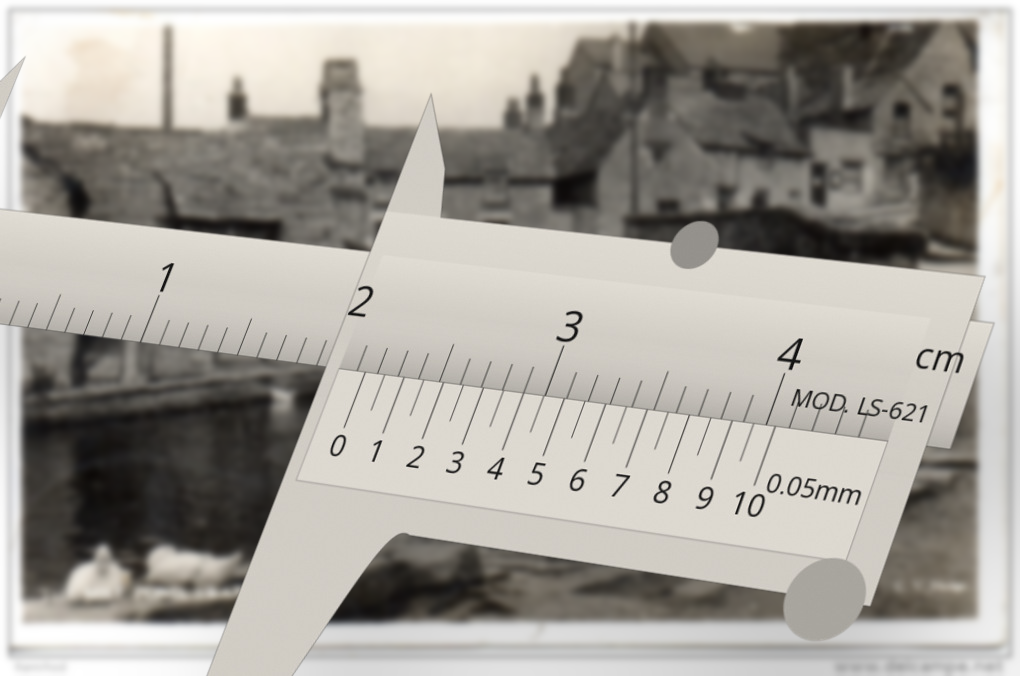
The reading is 21.4 mm
